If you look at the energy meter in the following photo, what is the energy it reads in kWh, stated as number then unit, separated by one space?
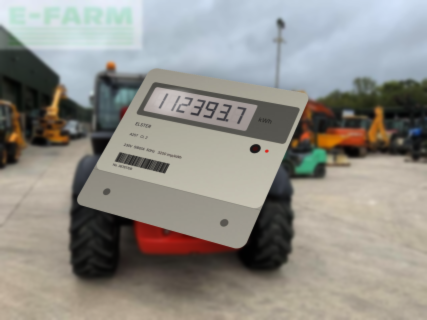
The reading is 112393.7 kWh
